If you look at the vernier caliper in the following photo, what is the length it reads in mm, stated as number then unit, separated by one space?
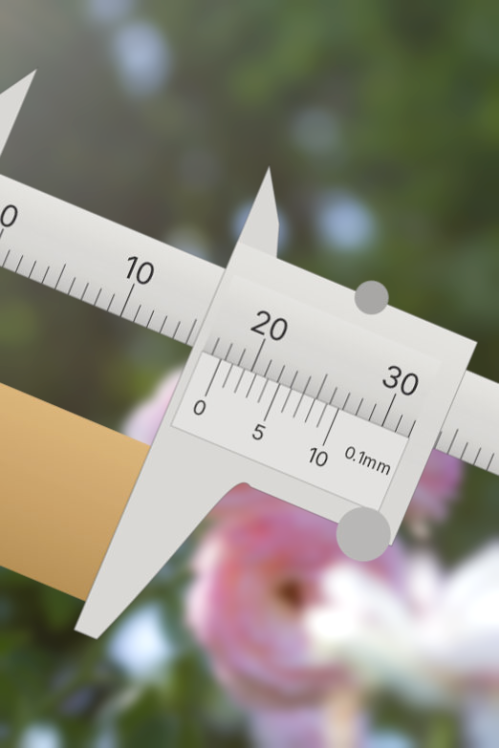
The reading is 17.7 mm
